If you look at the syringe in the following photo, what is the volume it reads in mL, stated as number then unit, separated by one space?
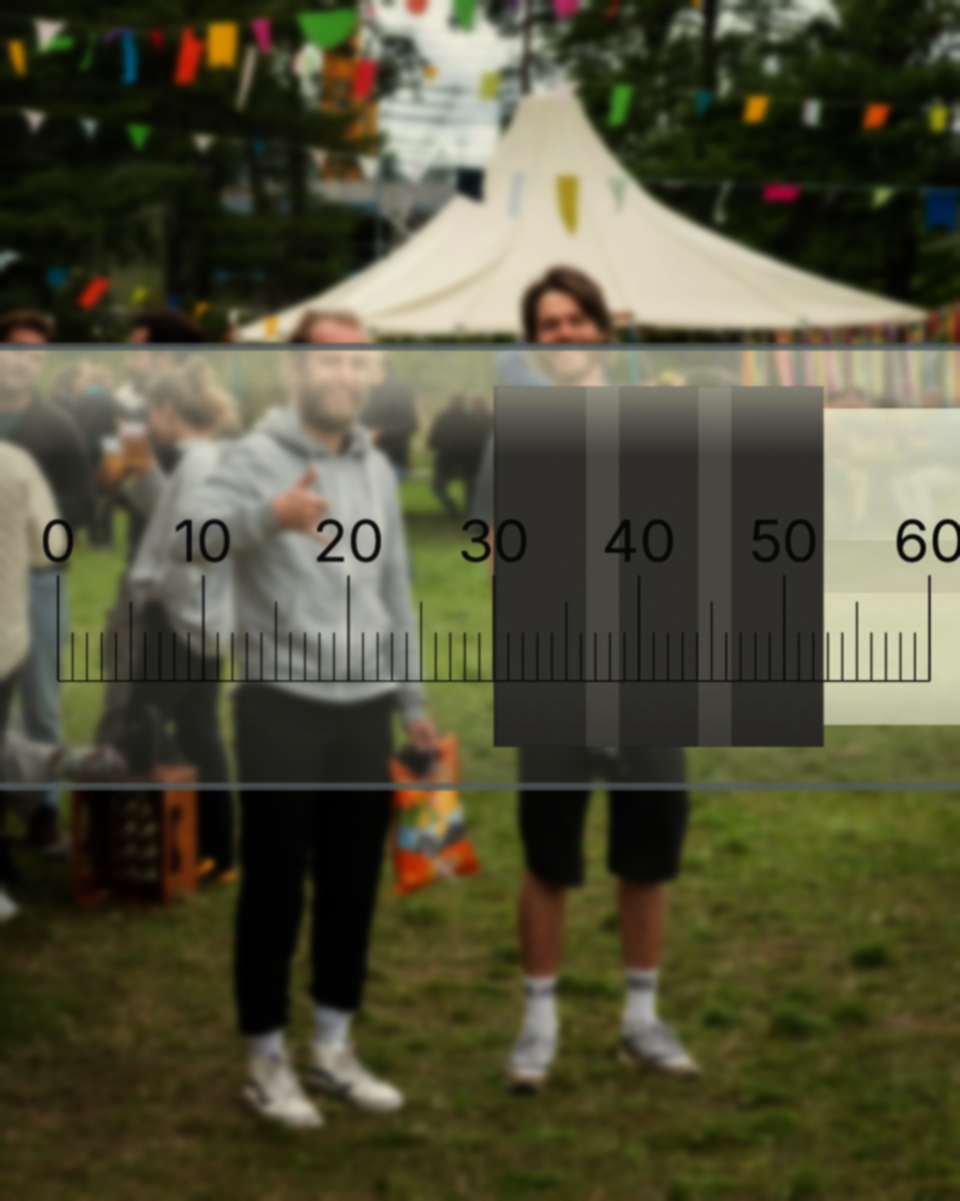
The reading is 30 mL
